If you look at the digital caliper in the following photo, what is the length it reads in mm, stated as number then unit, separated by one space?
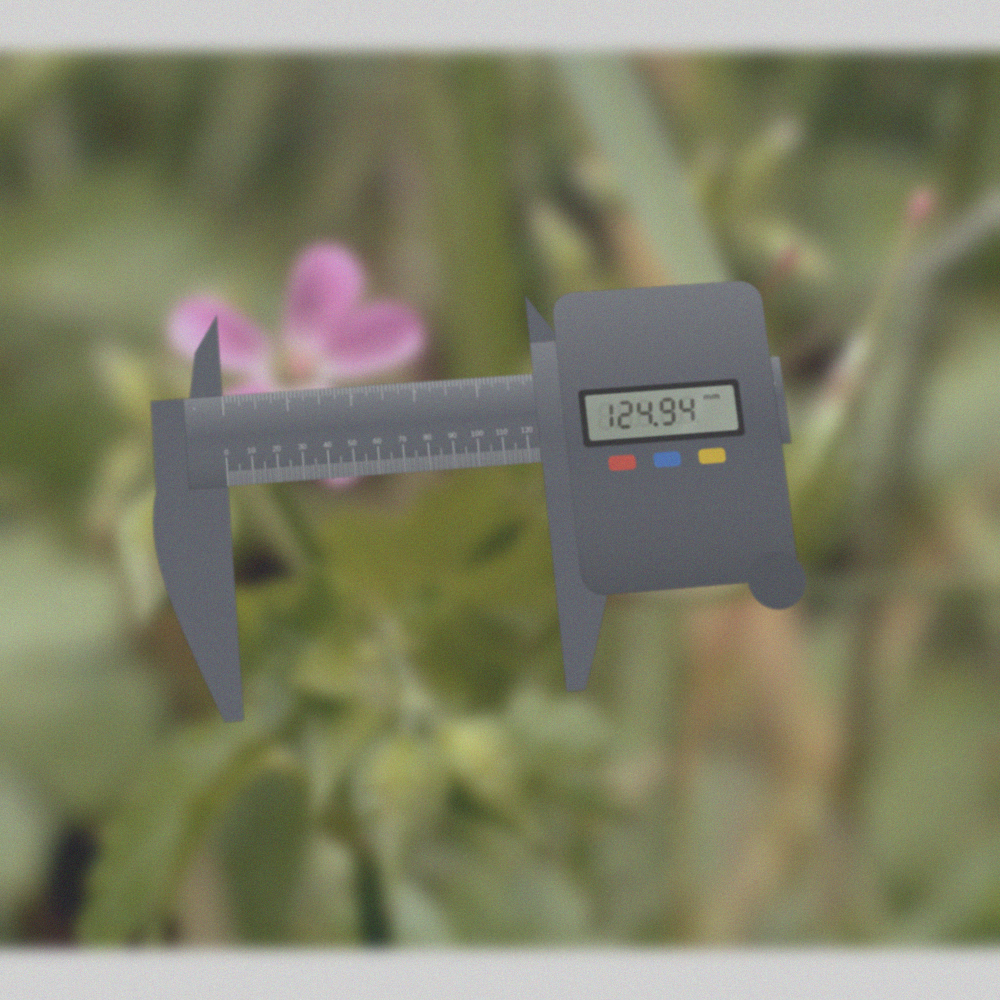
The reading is 124.94 mm
